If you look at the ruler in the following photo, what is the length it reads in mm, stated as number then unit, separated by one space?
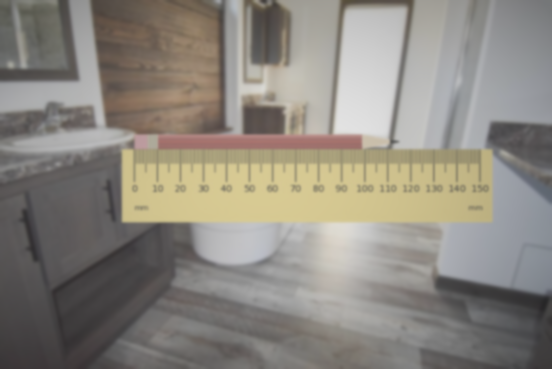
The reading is 115 mm
